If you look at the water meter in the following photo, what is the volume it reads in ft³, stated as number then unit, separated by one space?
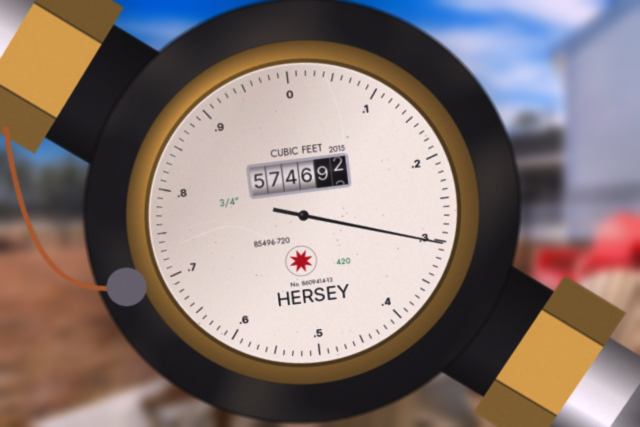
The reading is 574692.30 ft³
